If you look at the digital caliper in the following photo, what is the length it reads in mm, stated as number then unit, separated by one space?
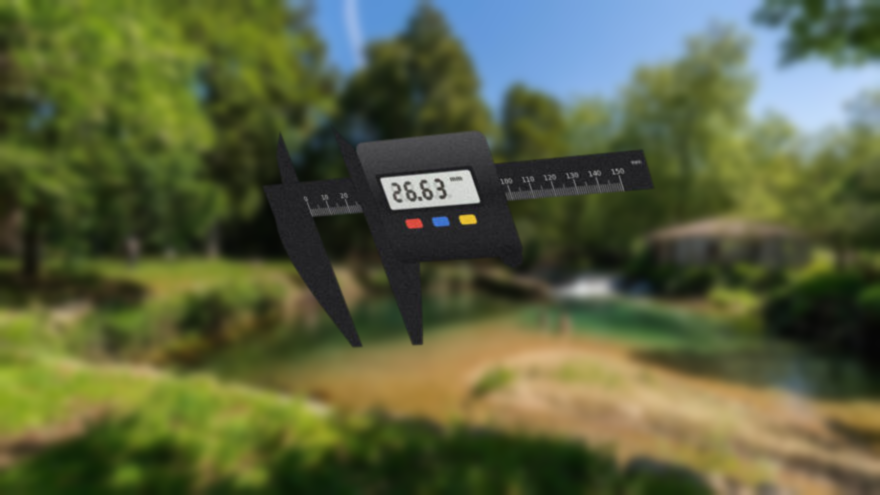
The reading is 26.63 mm
